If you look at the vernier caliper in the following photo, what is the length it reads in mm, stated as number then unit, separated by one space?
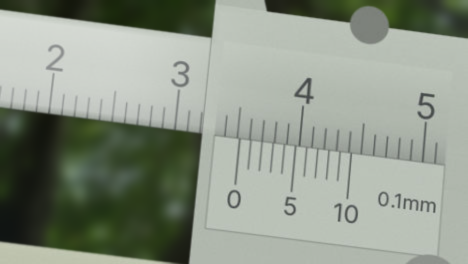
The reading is 35.2 mm
